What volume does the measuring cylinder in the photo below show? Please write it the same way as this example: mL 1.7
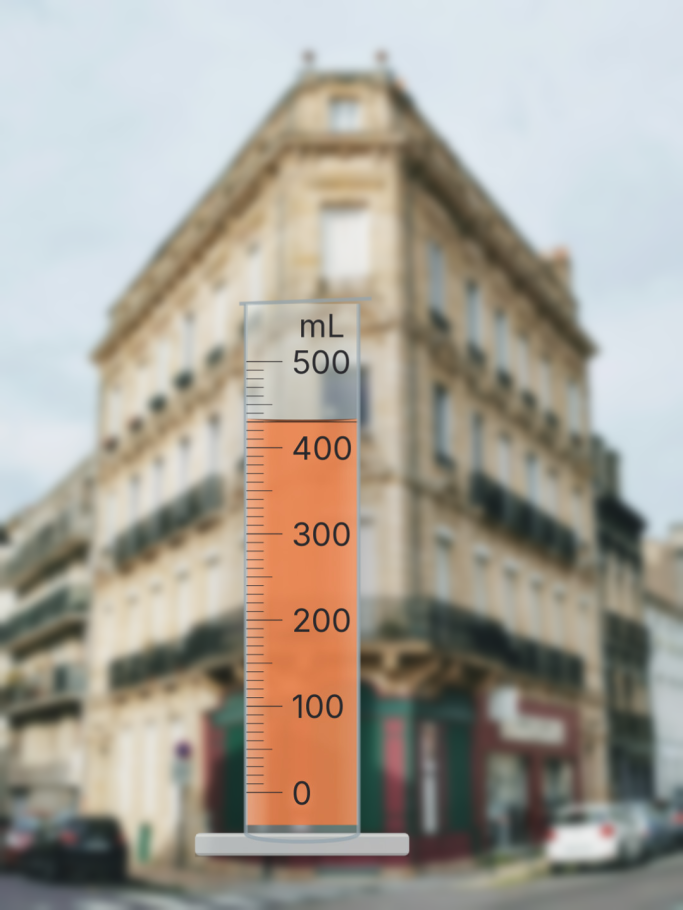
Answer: mL 430
